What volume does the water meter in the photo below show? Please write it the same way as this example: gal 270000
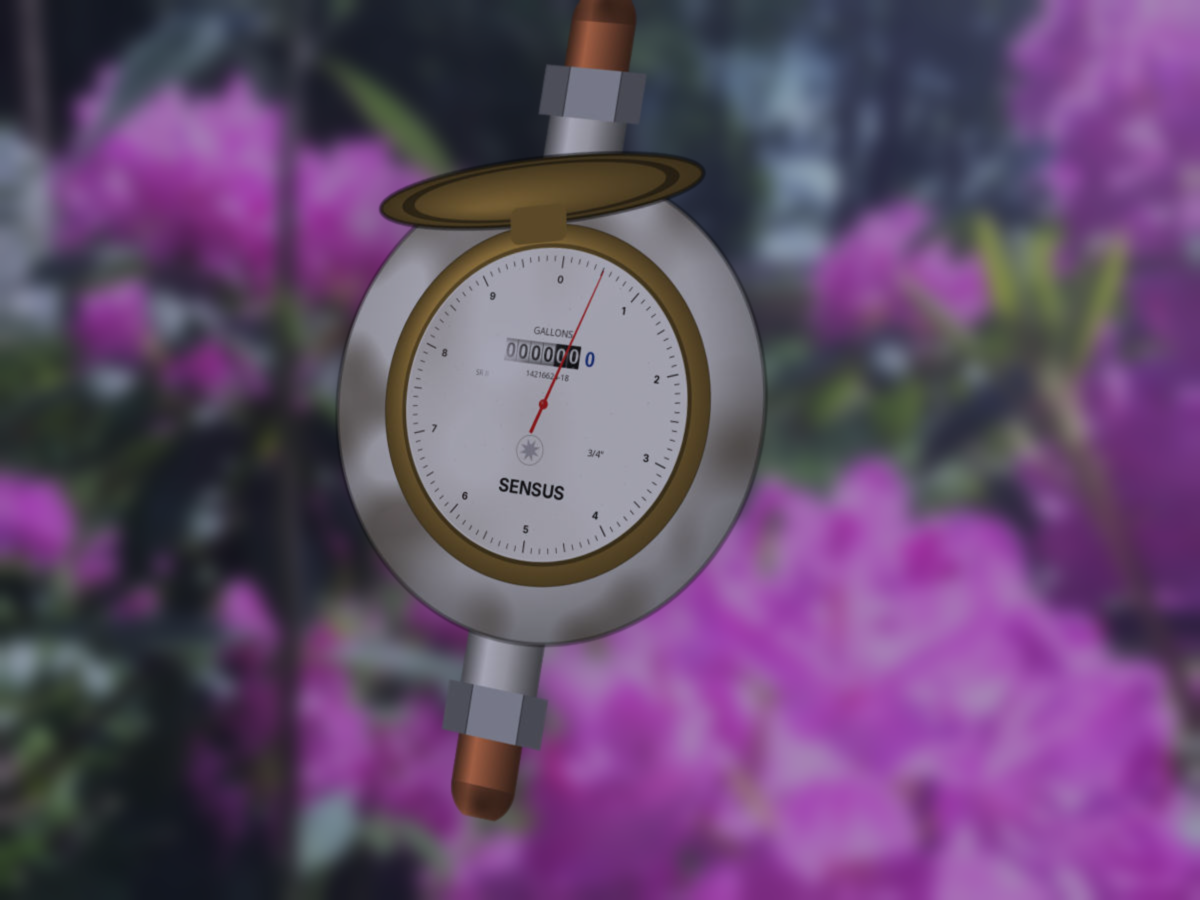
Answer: gal 0.5
